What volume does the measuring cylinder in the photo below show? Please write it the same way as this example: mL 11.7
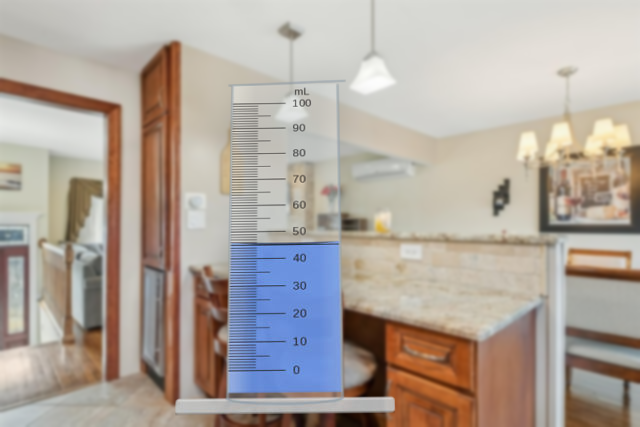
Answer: mL 45
